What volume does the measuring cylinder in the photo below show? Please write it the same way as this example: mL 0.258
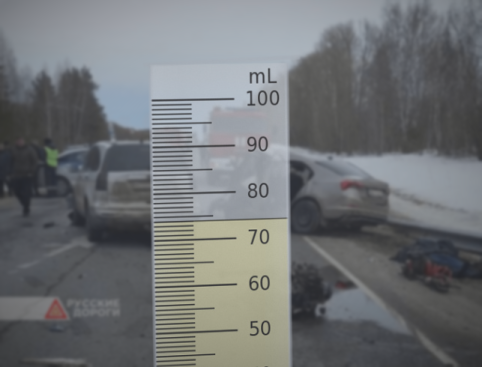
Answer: mL 74
